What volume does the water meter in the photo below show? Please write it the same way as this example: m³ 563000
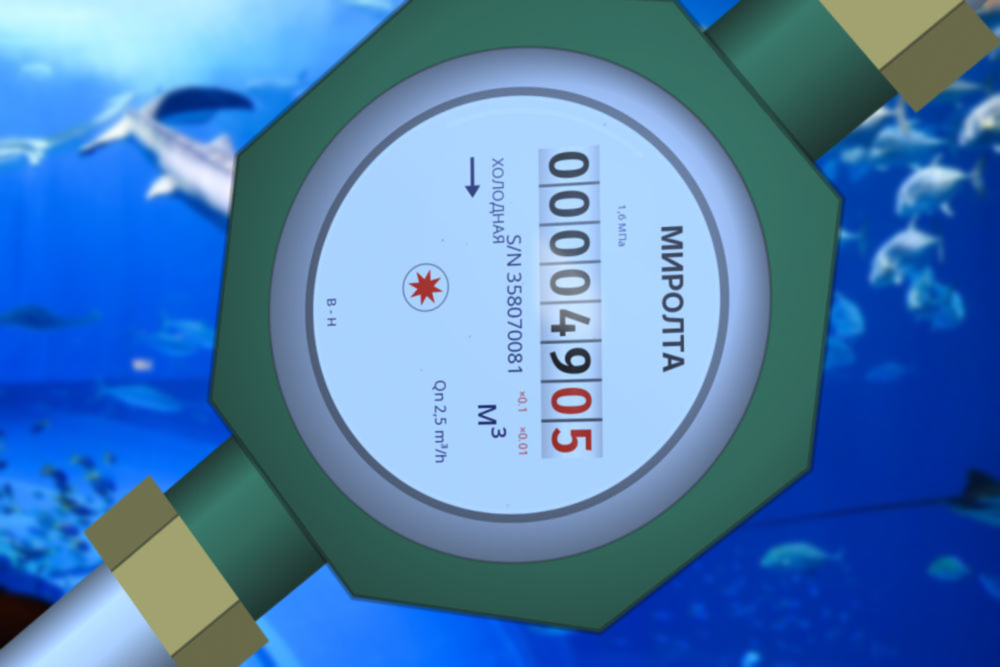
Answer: m³ 49.05
